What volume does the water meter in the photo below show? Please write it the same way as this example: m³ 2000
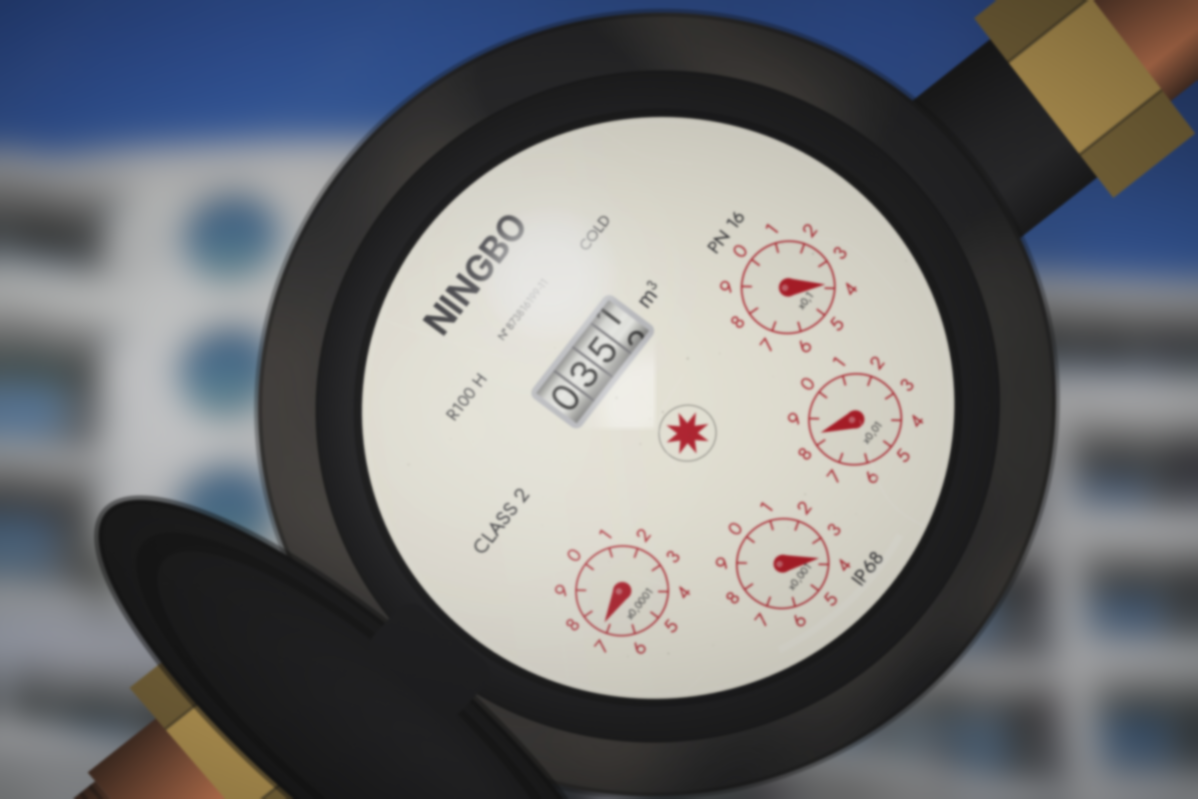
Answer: m³ 351.3837
